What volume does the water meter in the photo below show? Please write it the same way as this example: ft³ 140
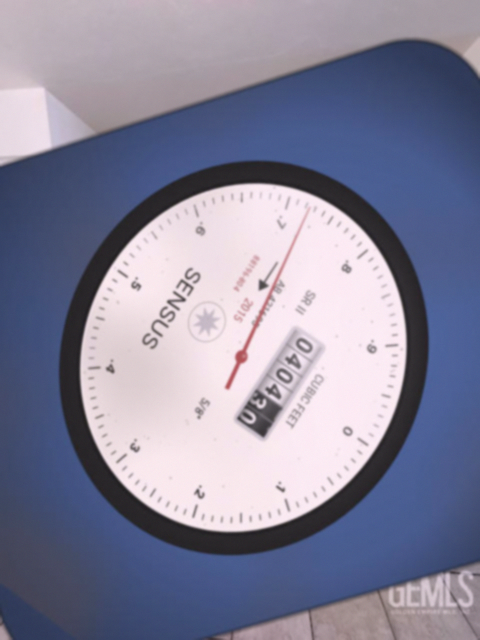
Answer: ft³ 40429.72
